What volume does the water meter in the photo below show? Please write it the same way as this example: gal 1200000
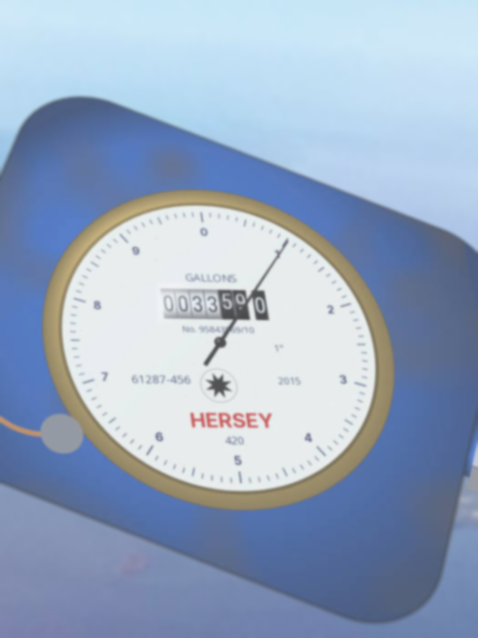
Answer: gal 33591.0
